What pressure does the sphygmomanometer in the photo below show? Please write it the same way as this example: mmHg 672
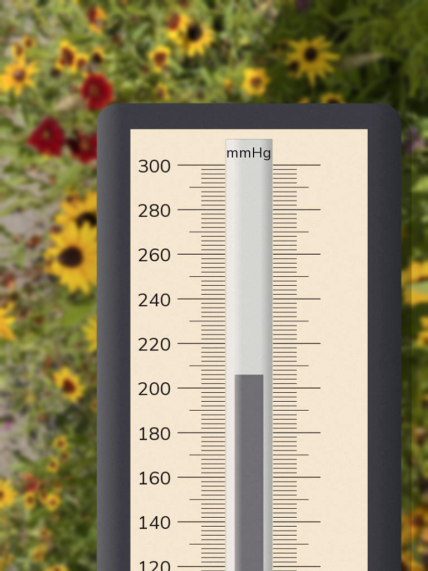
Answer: mmHg 206
